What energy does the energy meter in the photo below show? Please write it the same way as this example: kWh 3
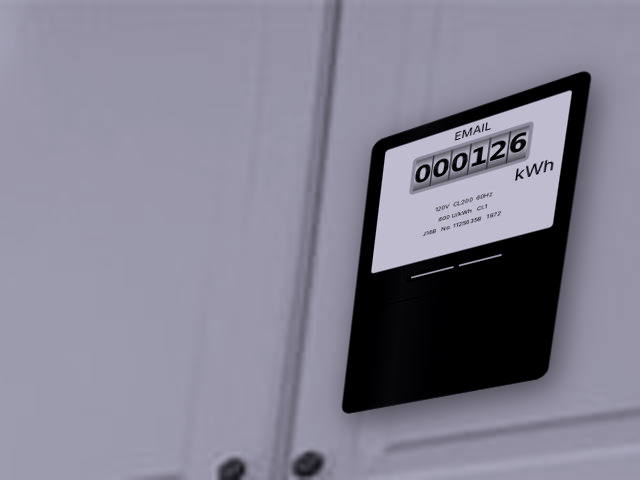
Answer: kWh 126
